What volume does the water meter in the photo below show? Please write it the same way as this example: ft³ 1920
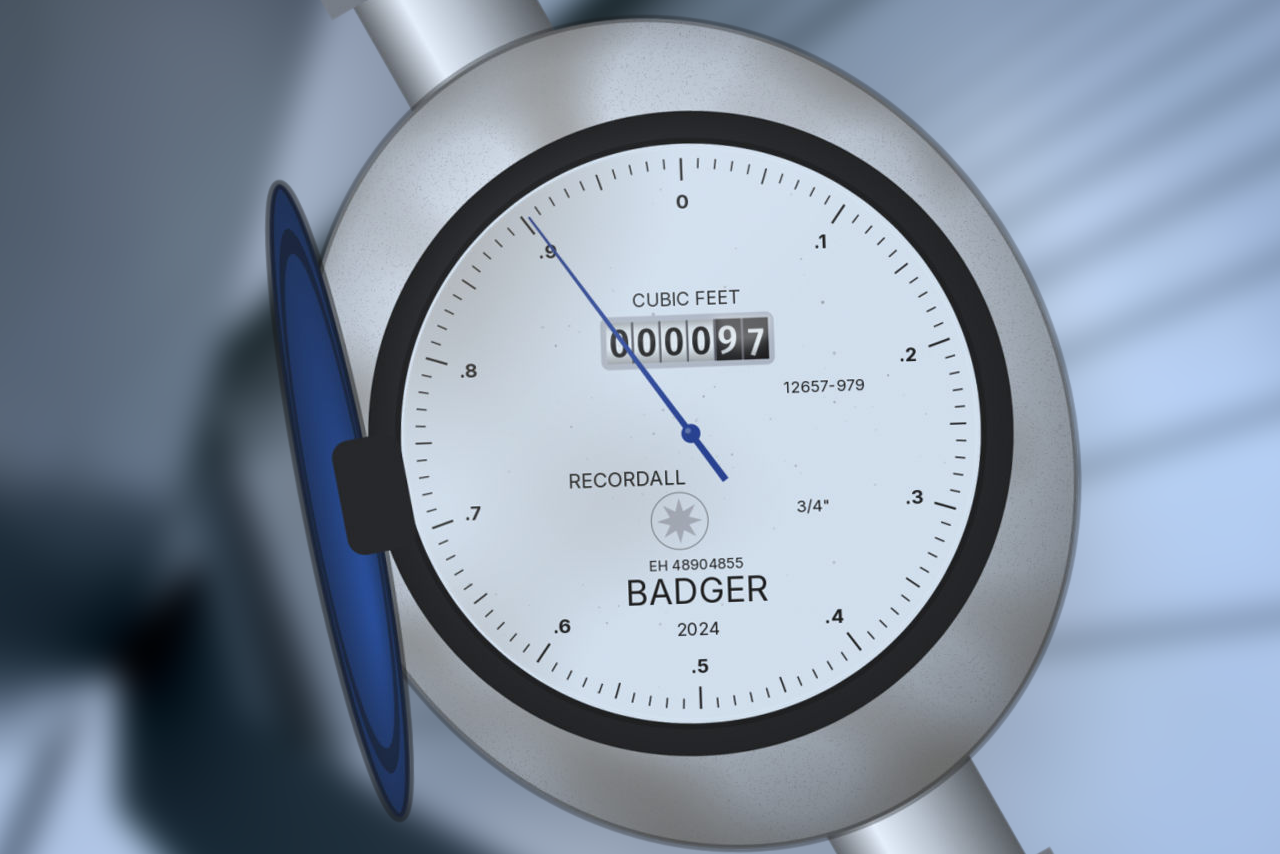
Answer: ft³ 96.90
